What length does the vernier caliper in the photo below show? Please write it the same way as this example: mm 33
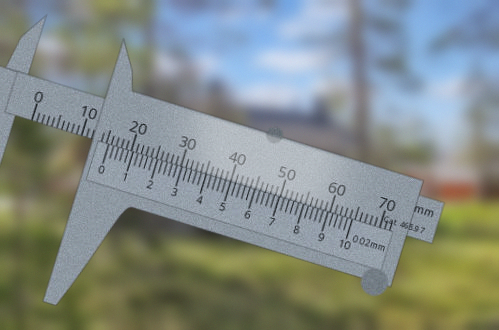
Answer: mm 15.5
